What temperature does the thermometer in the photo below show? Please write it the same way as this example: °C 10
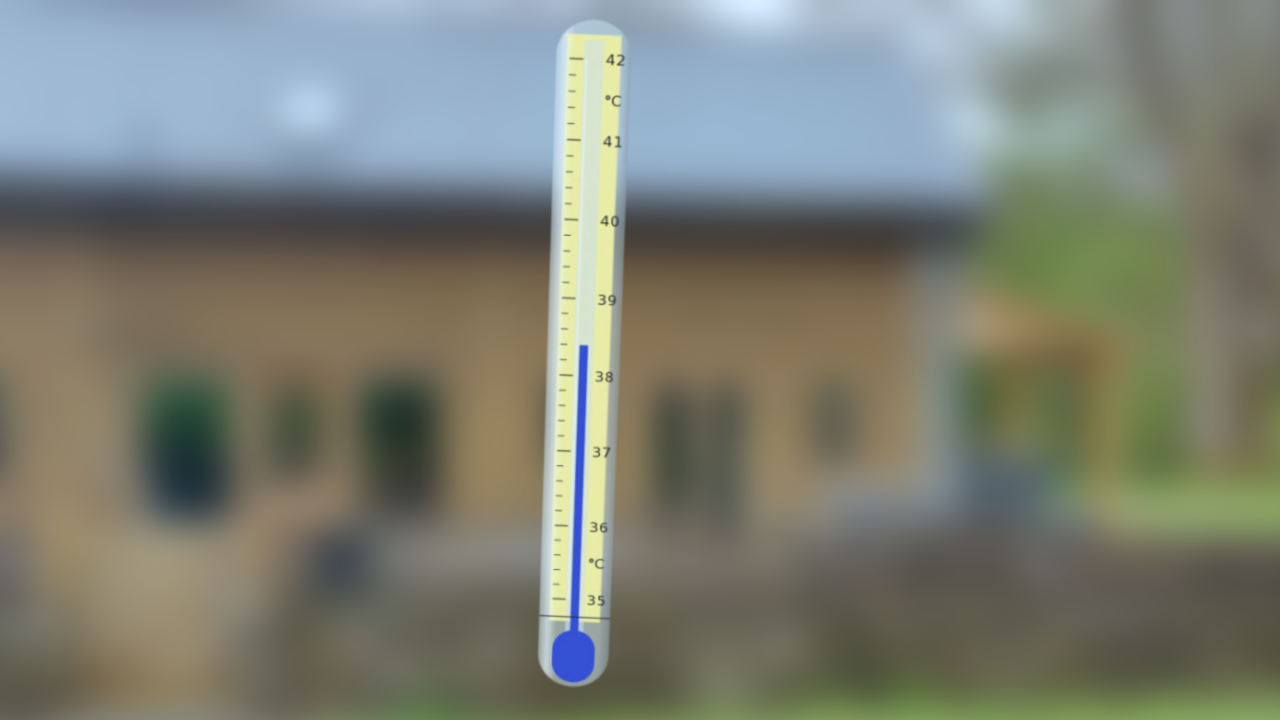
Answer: °C 38.4
